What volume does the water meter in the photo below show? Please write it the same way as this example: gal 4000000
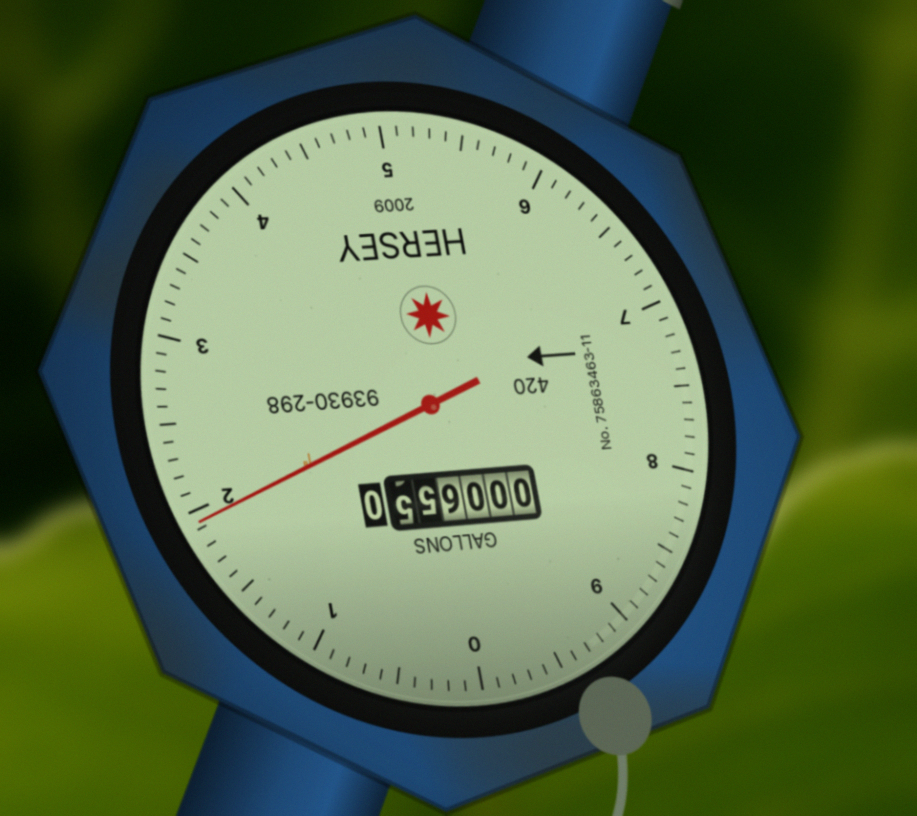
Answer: gal 6551.9
